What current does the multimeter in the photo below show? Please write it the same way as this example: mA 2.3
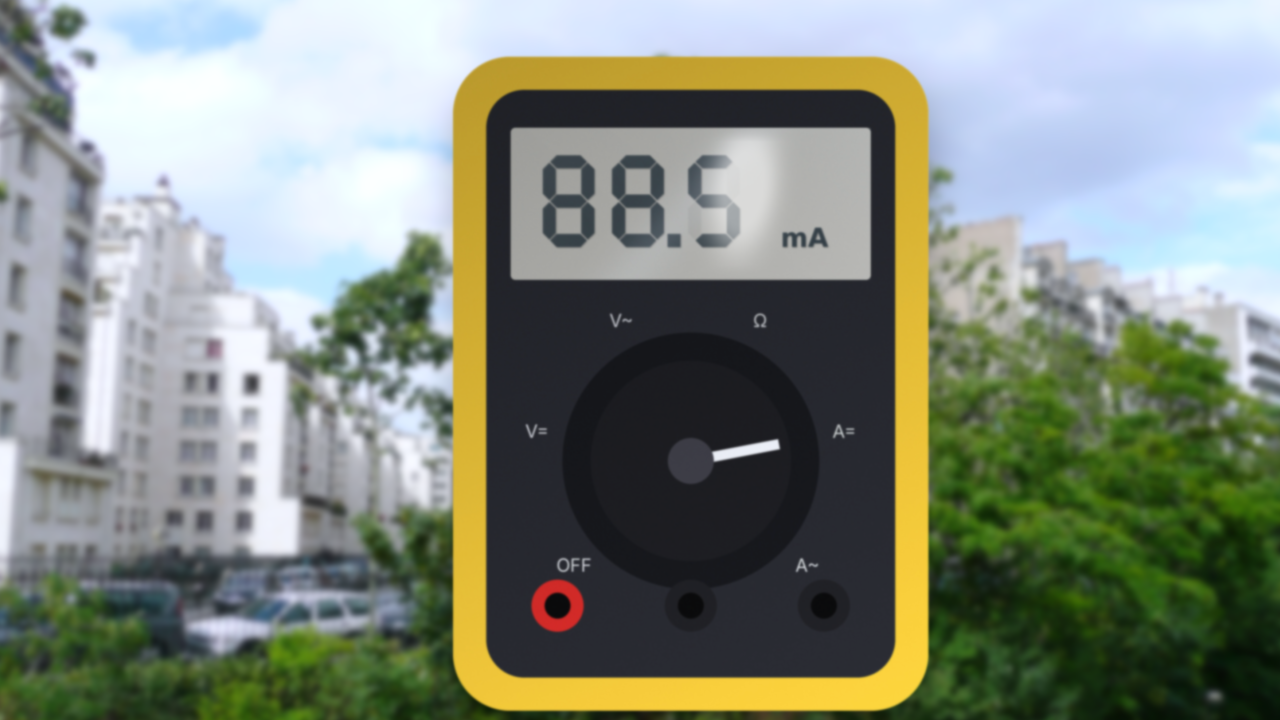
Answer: mA 88.5
